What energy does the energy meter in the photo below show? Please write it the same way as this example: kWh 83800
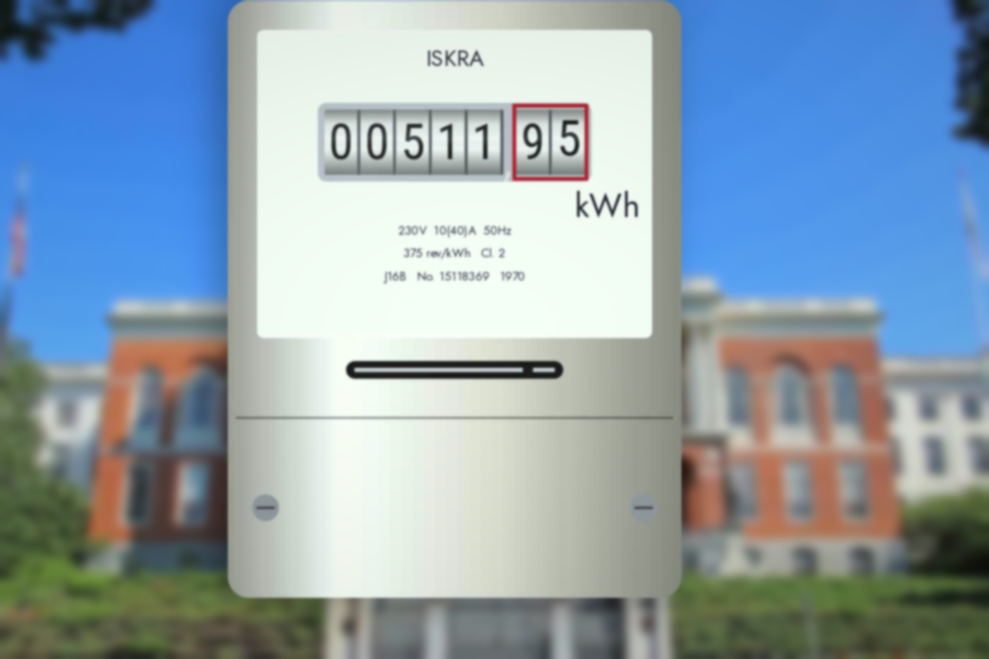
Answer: kWh 511.95
